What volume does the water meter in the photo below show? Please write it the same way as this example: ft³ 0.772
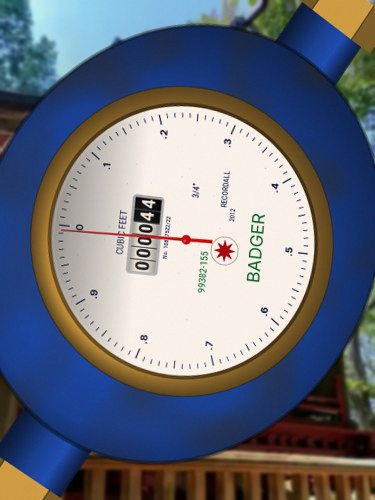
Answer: ft³ 43.99
